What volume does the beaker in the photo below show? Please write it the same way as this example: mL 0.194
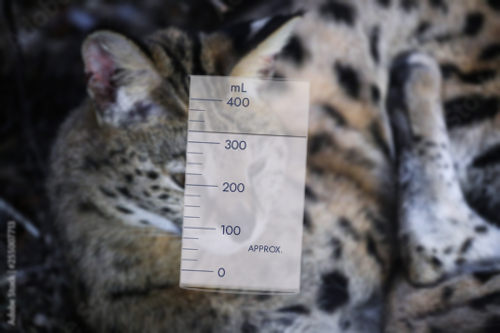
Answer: mL 325
